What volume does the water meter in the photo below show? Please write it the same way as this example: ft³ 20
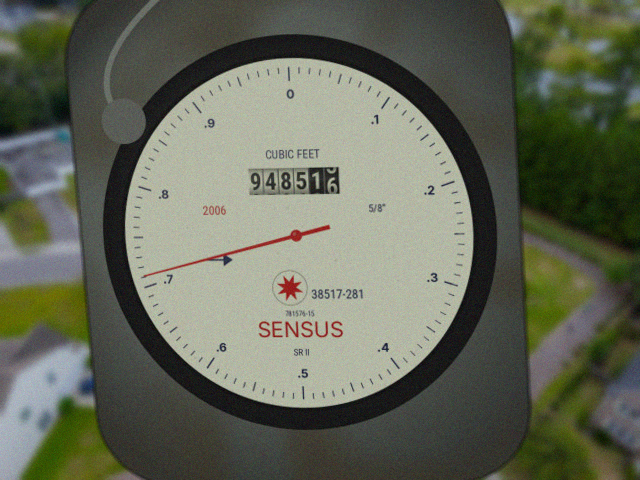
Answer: ft³ 948515.71
